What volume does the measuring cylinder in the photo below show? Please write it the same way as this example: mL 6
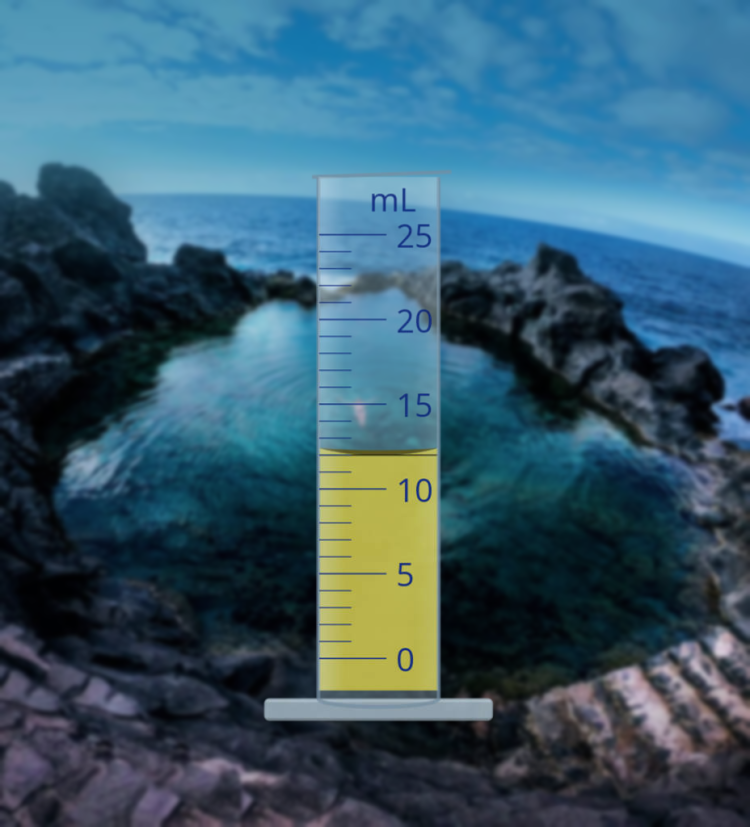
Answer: mL 12
